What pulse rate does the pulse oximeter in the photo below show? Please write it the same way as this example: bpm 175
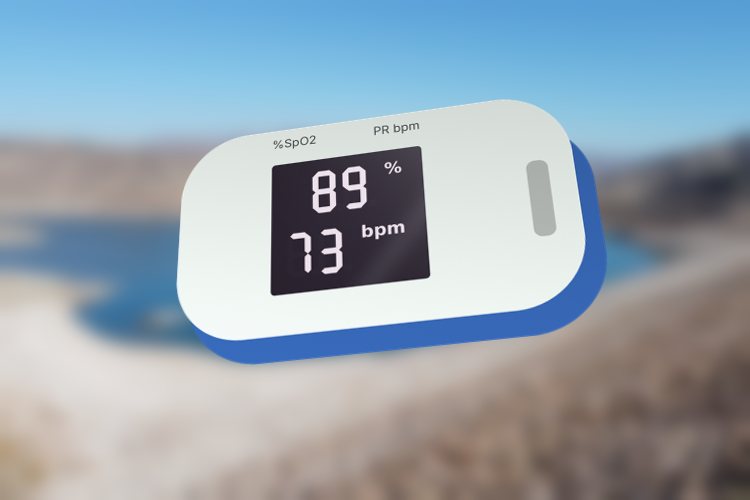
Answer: bpm 73
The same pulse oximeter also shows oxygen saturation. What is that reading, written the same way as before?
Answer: % 89
